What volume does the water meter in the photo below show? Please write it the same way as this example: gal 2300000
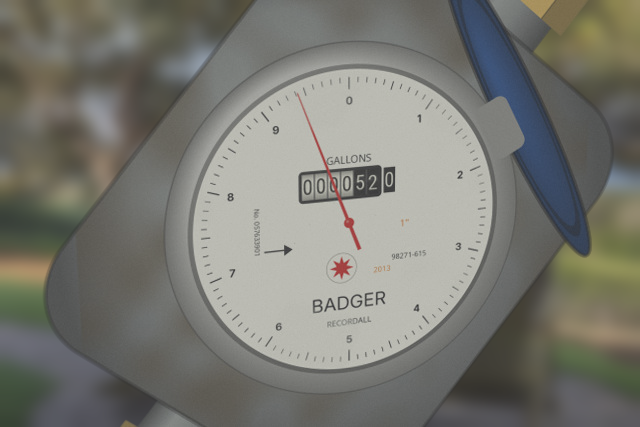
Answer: gal 519.4
